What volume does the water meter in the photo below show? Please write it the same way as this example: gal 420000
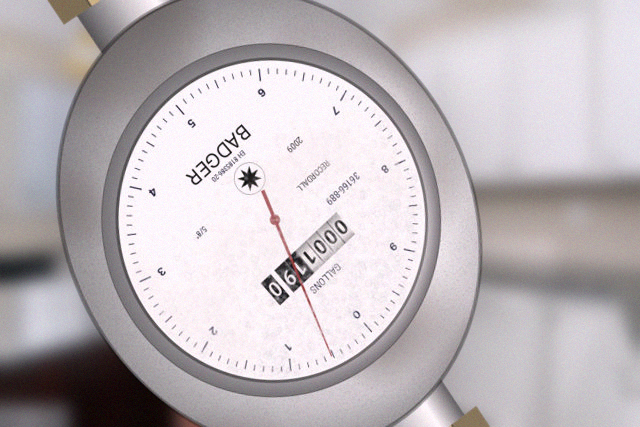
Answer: gal 1190.5
